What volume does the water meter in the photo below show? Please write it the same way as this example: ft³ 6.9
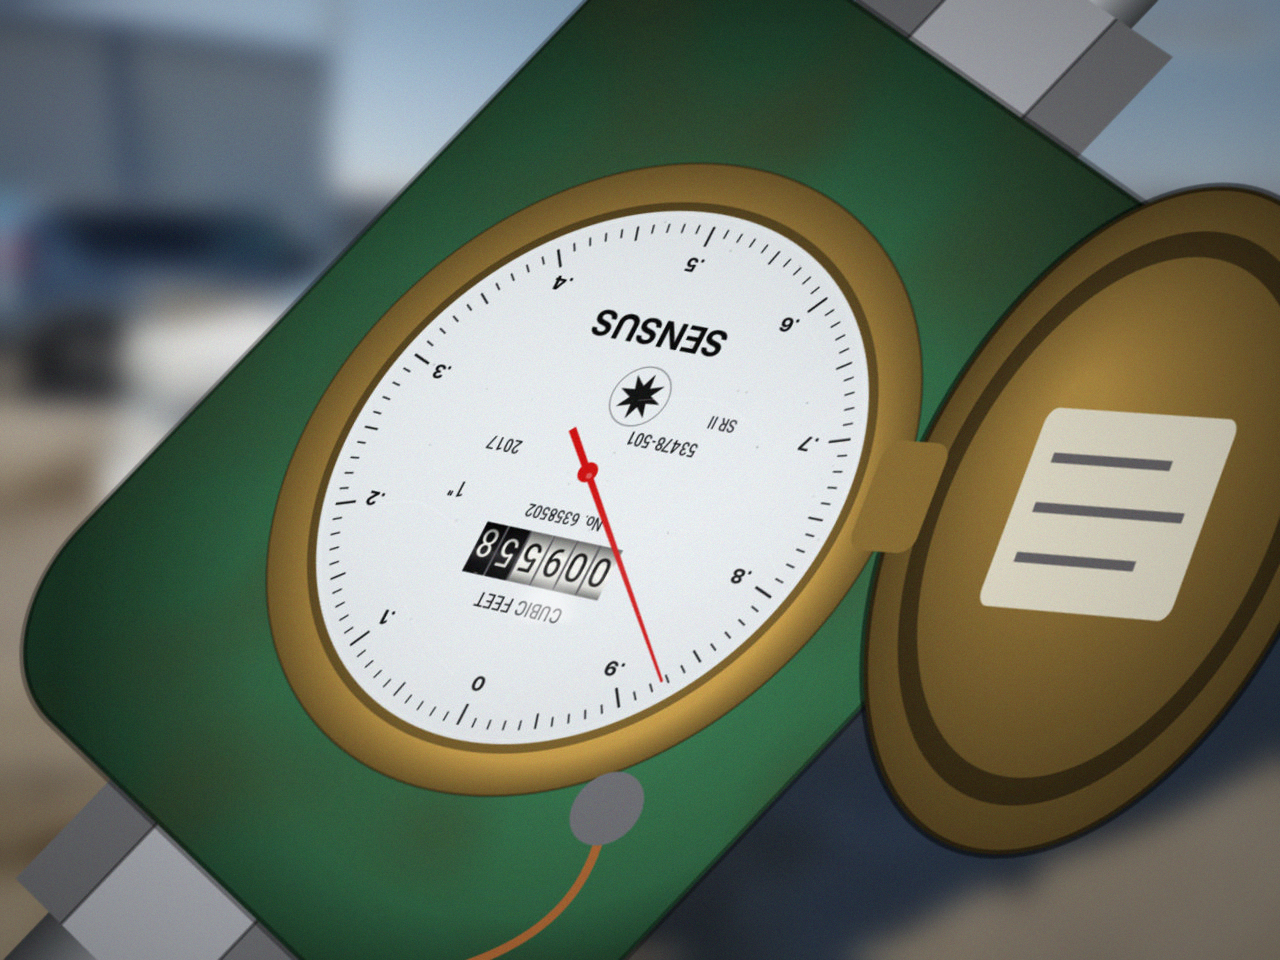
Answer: ft³ 9557.87
